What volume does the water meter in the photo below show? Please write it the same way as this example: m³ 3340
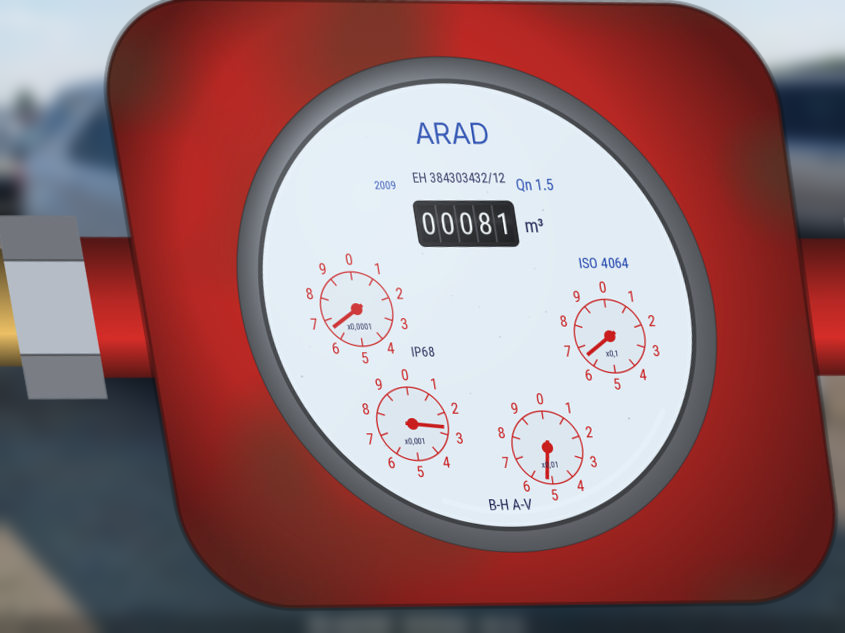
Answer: m³ 81.6526
